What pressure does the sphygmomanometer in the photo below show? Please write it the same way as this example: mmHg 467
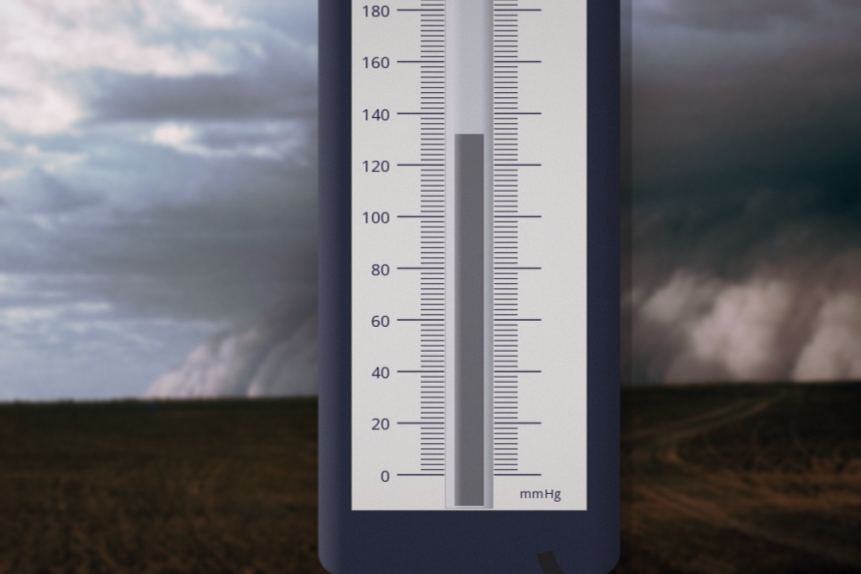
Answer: mmHg 132
